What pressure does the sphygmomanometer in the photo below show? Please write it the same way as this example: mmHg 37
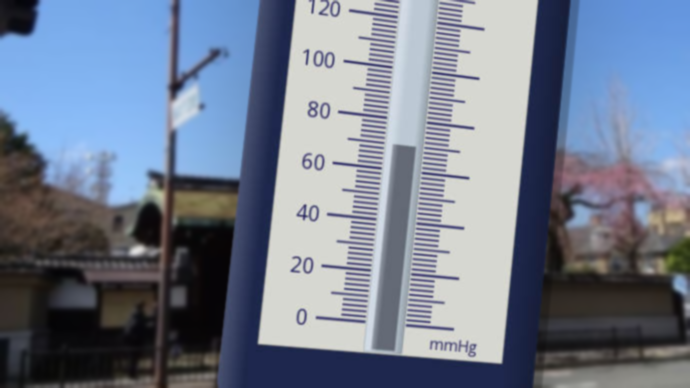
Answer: mmHg 70
